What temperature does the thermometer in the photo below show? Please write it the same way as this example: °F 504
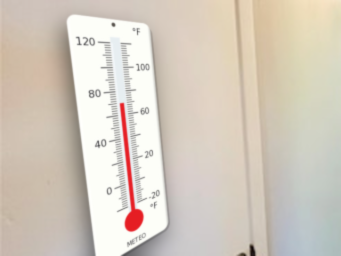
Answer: °F 70
